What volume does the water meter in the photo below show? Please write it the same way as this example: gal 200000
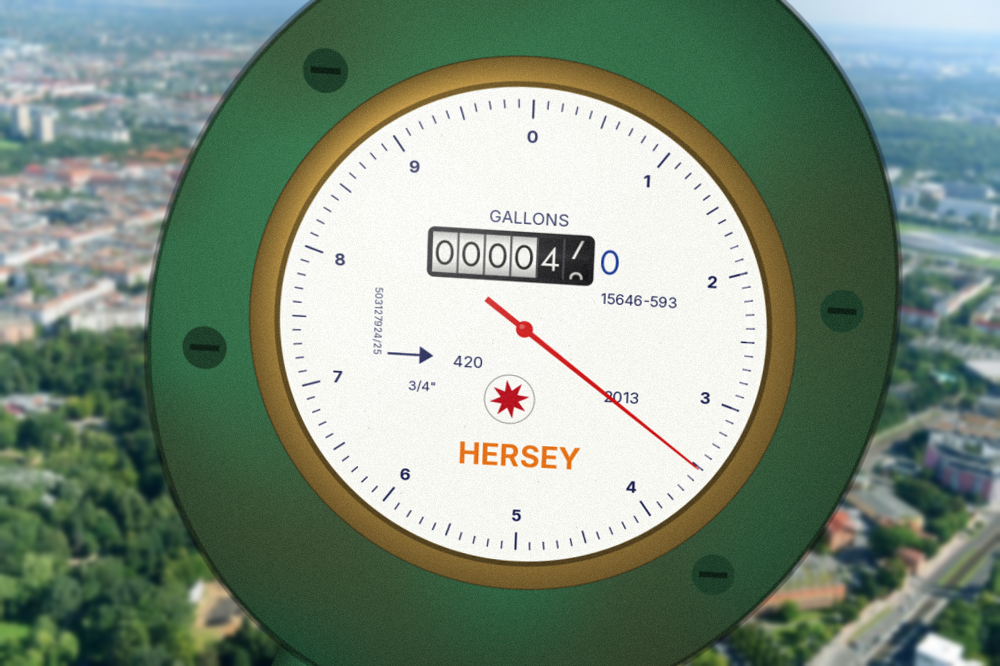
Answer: gal 473.5
